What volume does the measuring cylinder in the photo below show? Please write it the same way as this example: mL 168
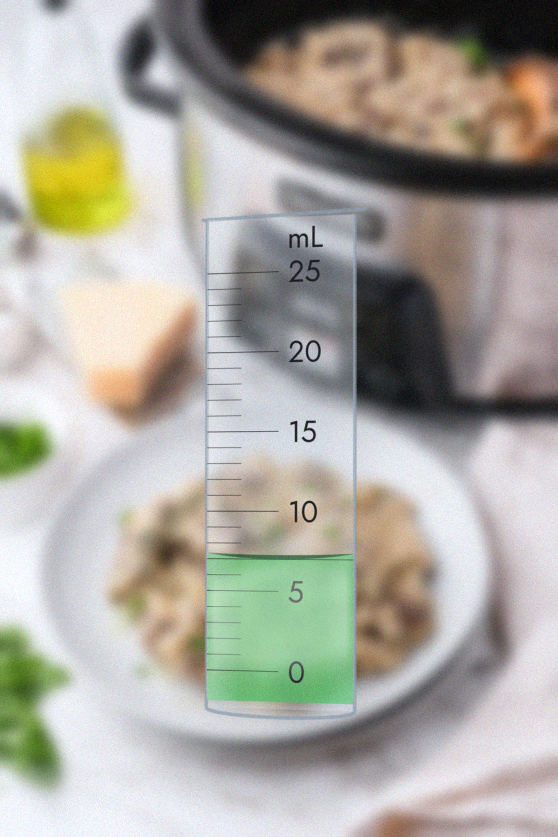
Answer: mL 7
